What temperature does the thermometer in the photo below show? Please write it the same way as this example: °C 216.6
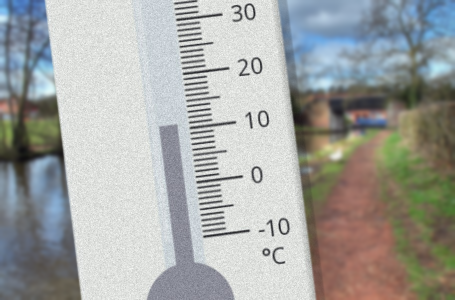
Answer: °C 11
